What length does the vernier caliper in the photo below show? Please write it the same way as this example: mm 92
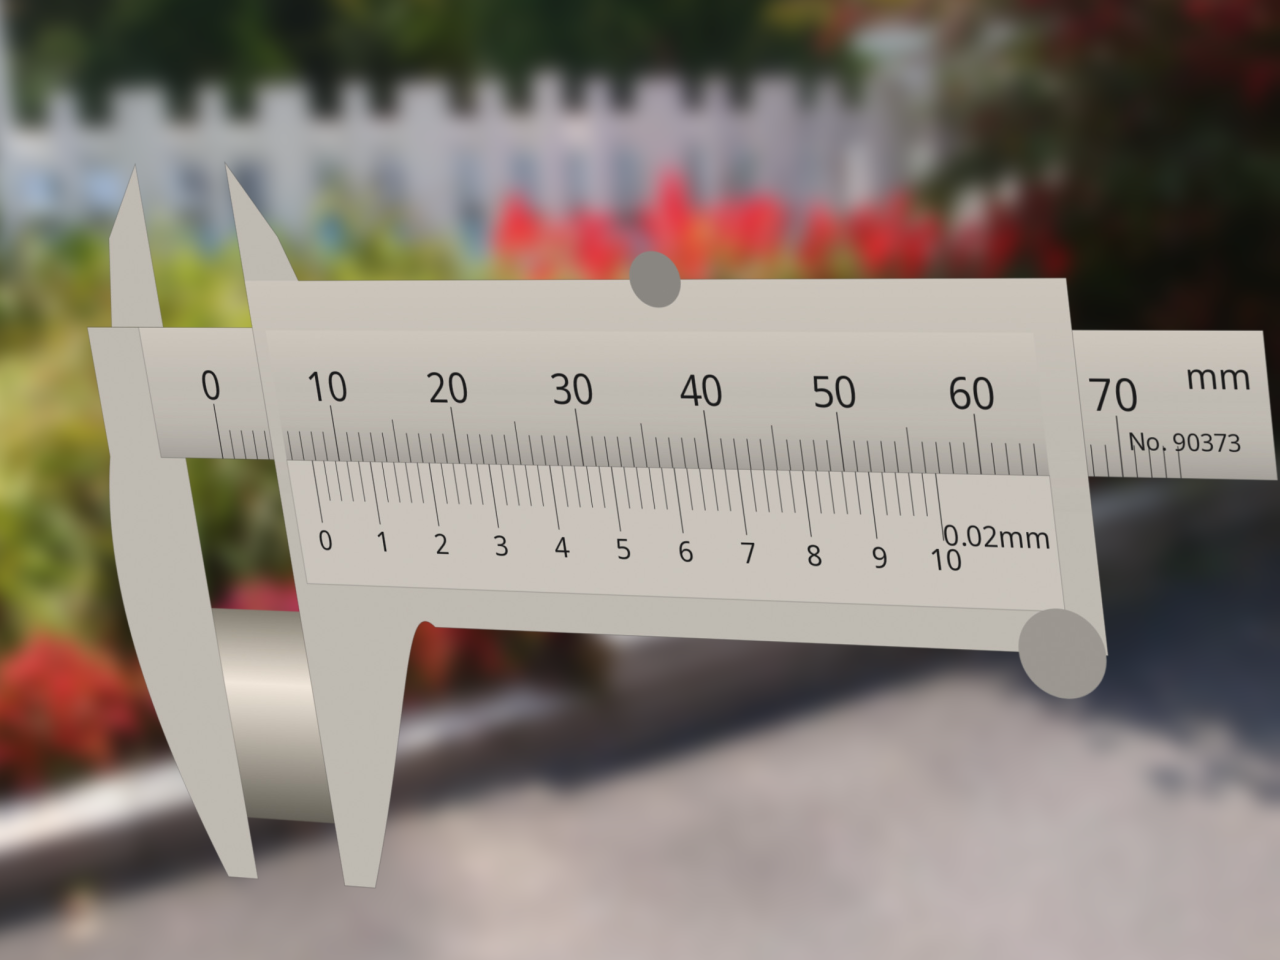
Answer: mm 7.7
